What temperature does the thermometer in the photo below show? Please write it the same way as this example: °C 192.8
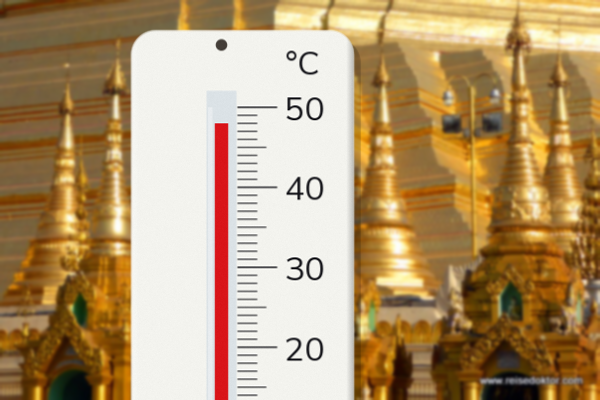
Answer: °C 48
